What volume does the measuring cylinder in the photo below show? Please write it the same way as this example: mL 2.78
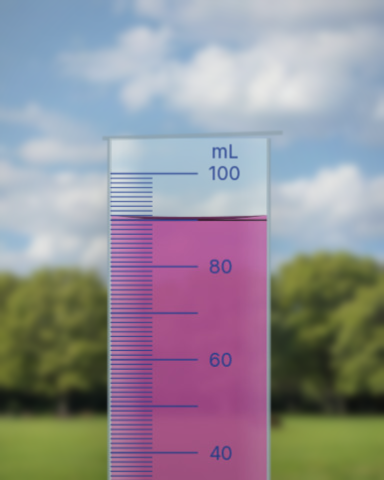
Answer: mL 90
